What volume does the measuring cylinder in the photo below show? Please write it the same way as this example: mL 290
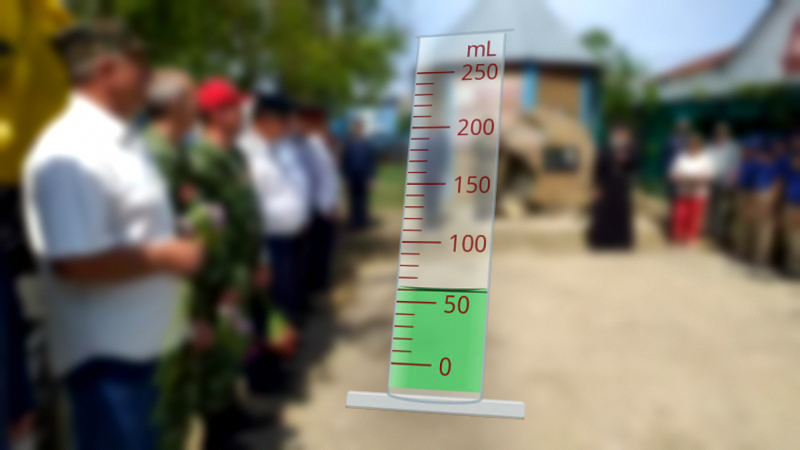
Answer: mL 60
